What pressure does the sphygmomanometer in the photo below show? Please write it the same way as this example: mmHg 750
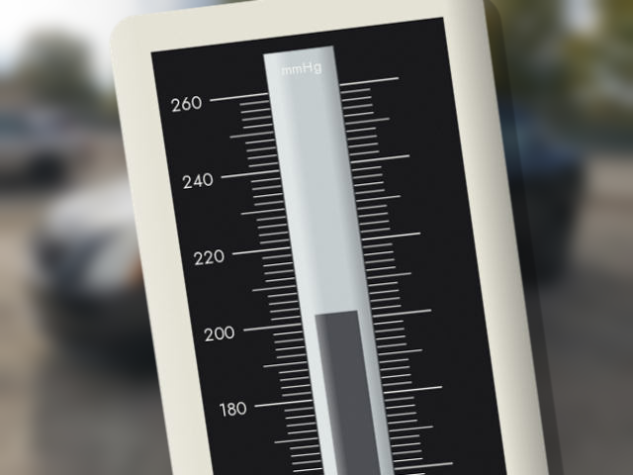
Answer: mmHg 202
